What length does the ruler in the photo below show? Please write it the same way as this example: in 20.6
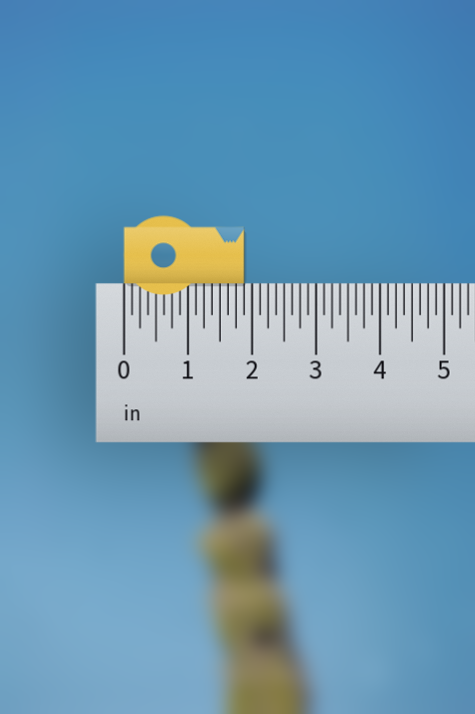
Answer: in 1.875
